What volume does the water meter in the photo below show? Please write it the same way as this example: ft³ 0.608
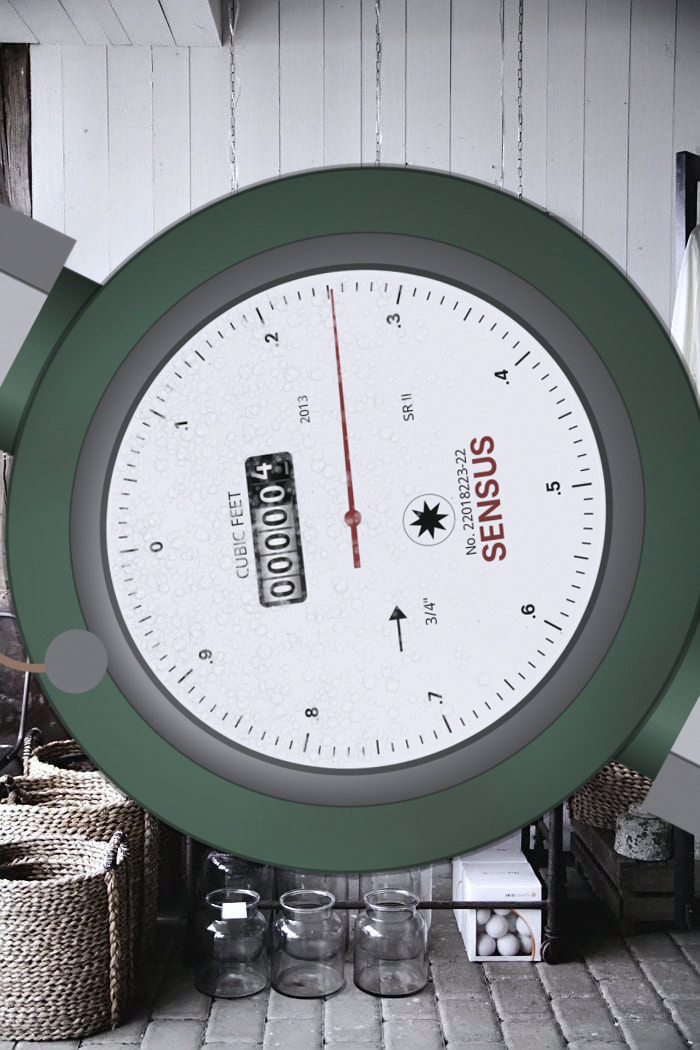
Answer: ft³ 4.25
